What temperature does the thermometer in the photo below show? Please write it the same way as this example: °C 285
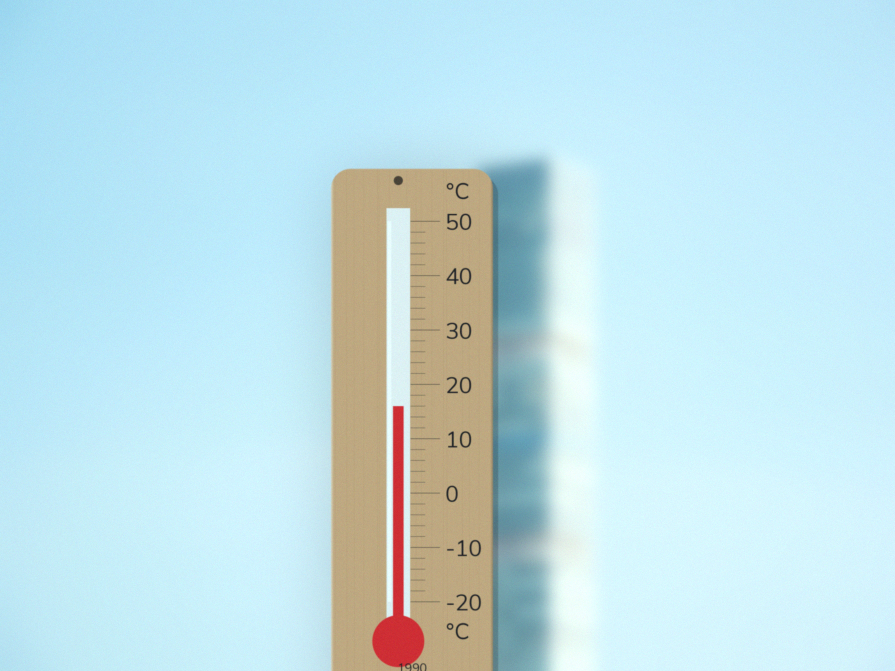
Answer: °C 16
